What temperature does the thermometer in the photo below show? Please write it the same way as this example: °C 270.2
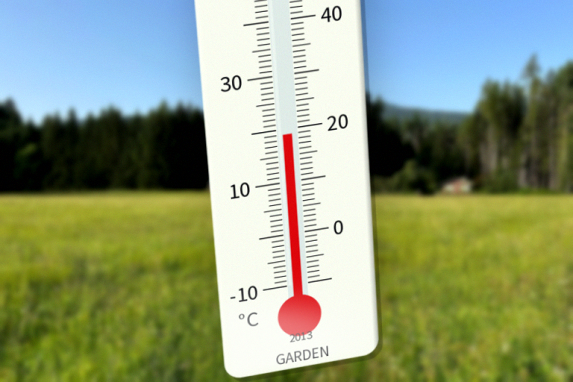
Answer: °C 19
